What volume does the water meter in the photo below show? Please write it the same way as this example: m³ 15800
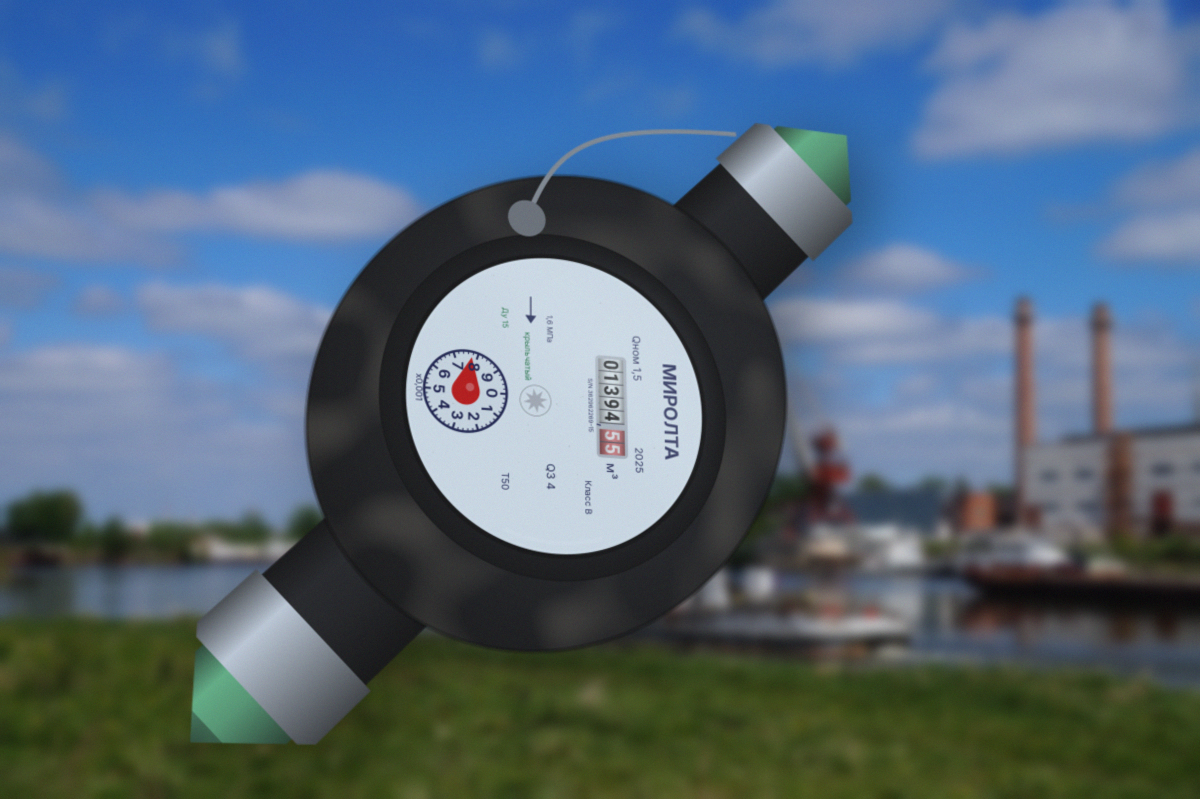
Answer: m³ 1394.557
